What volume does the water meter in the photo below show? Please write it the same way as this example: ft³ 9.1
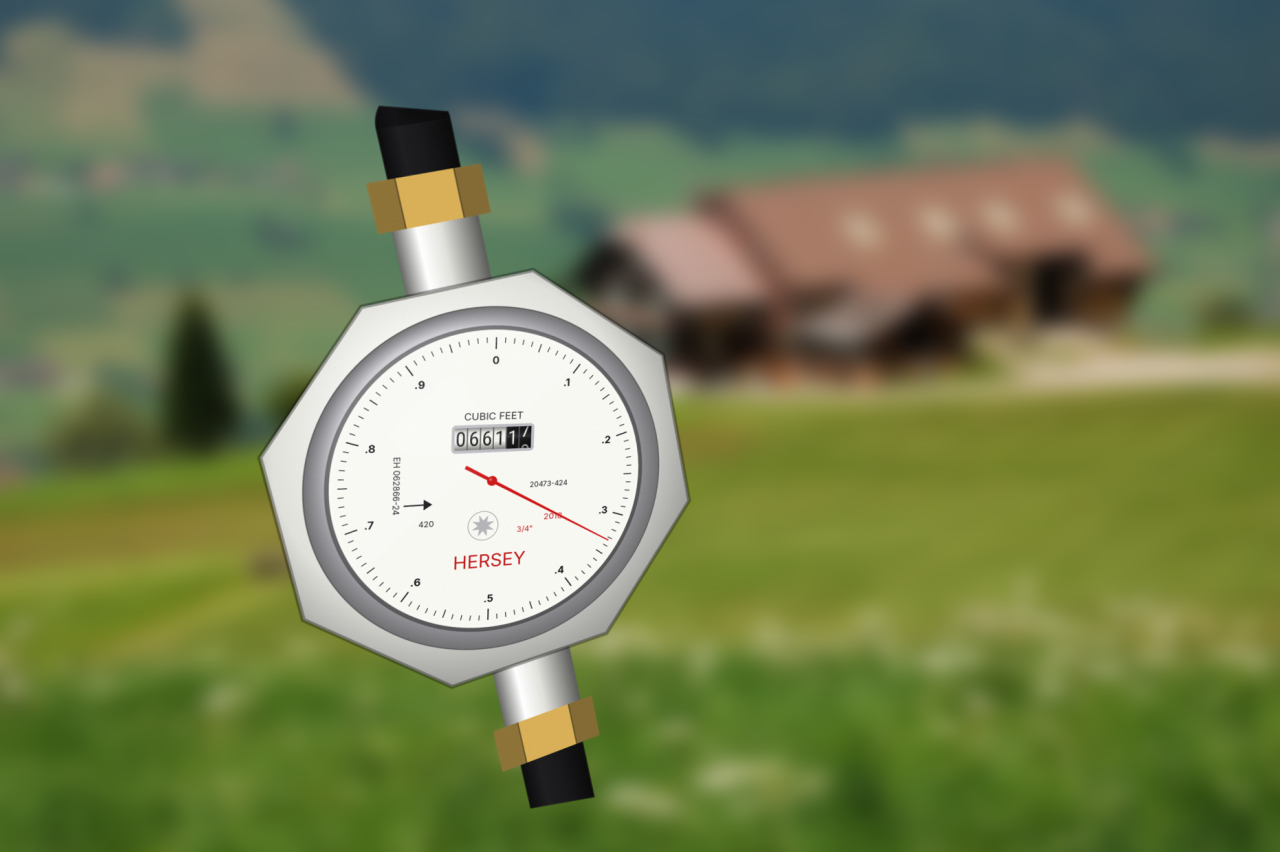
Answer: ft³ 66117.33
